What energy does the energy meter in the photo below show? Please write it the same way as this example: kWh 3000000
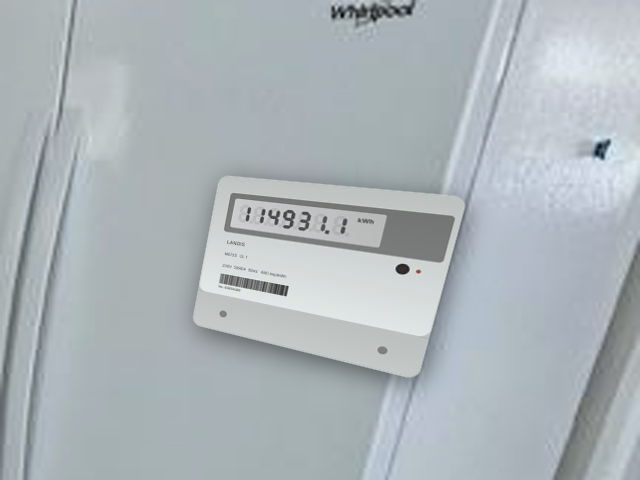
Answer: kWh 114931.1
